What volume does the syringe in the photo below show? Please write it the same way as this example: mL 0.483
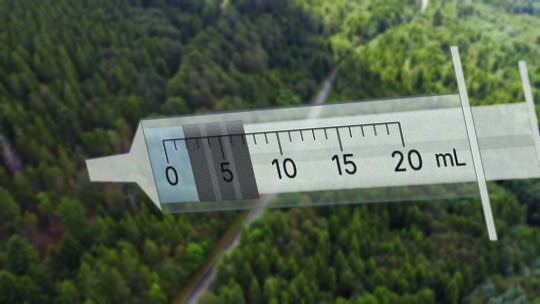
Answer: mL 2
